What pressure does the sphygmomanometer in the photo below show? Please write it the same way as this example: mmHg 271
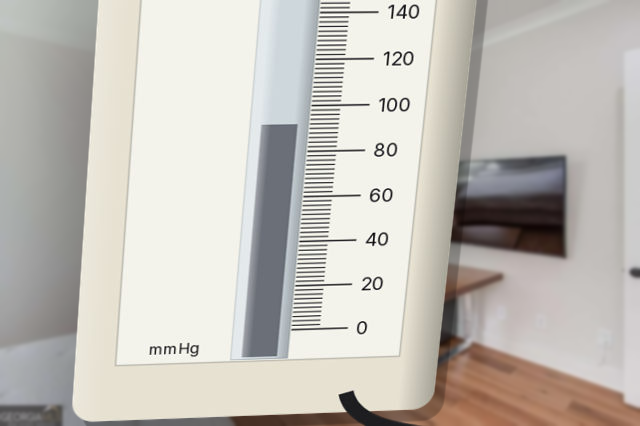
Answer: mmHg 92
